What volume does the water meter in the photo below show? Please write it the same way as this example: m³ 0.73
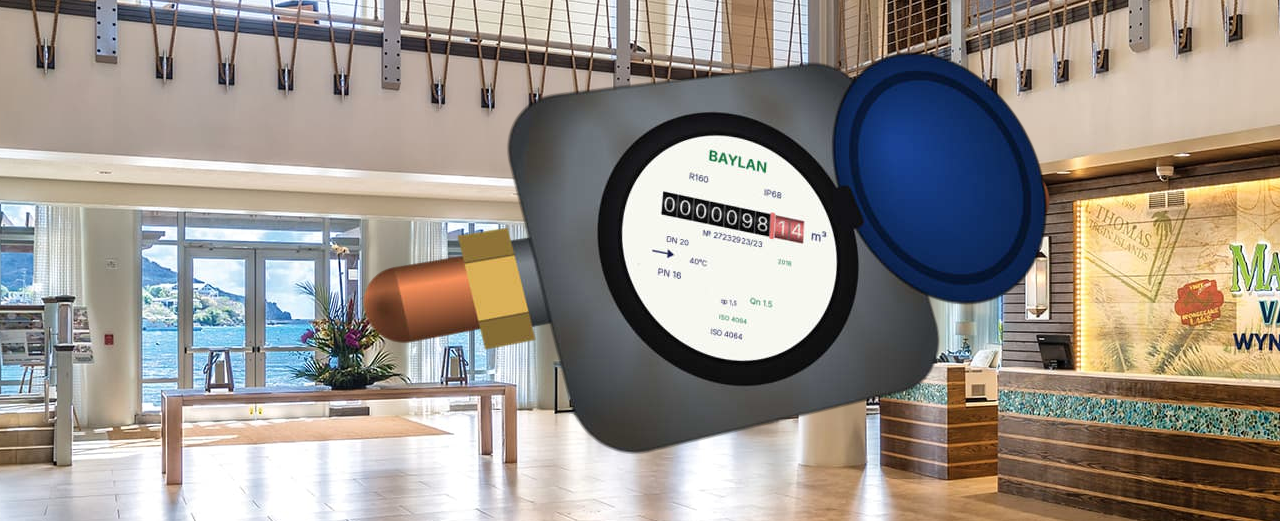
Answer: m³ 98.14
